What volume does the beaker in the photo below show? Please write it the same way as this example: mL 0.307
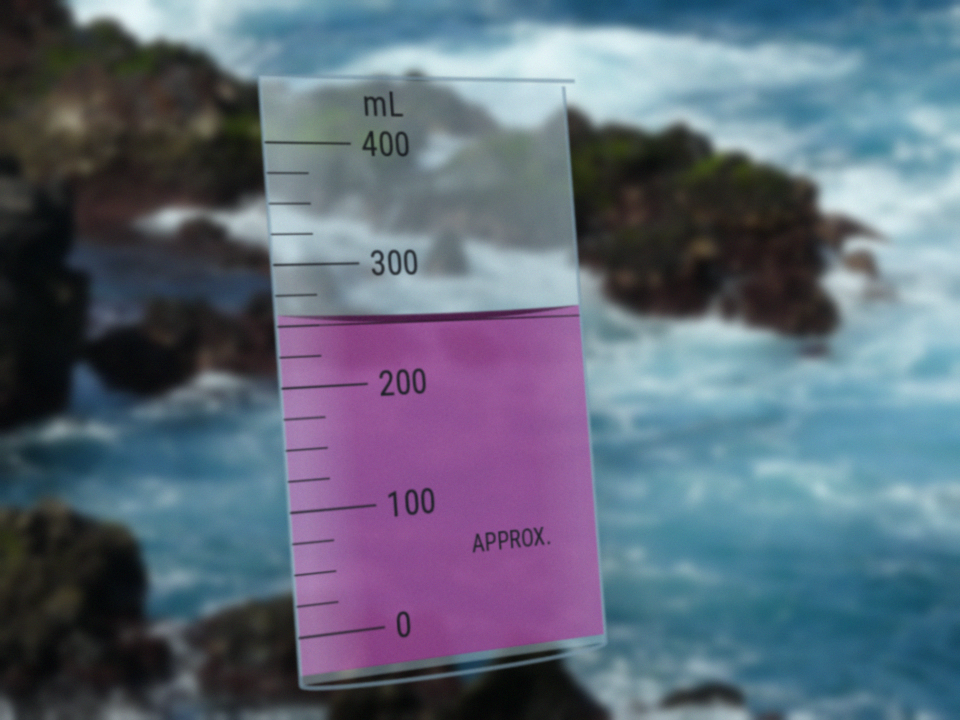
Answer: mL 250
